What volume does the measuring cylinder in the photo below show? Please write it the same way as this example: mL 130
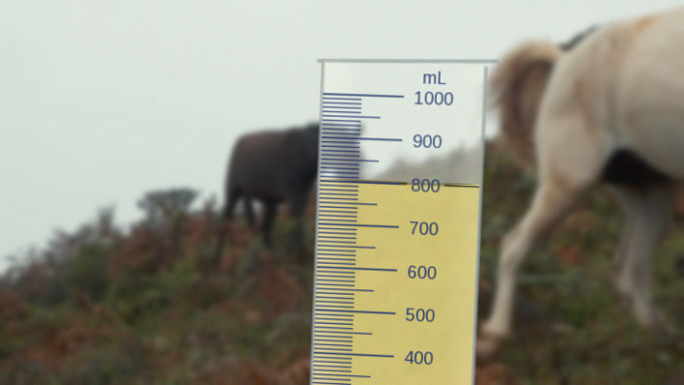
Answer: mL 800
